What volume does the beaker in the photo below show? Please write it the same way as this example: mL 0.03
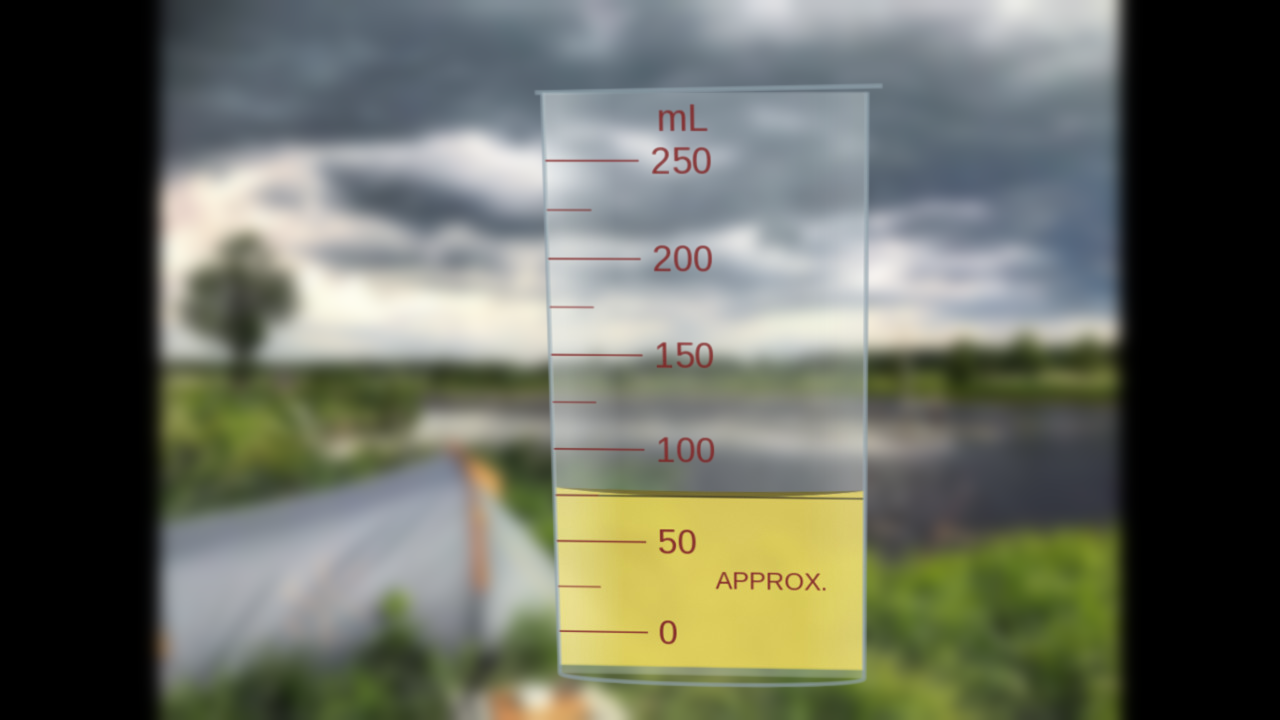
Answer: mL 75
